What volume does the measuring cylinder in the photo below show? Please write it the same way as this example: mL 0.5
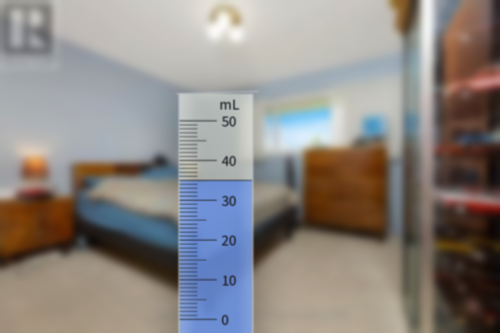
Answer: mL 35
